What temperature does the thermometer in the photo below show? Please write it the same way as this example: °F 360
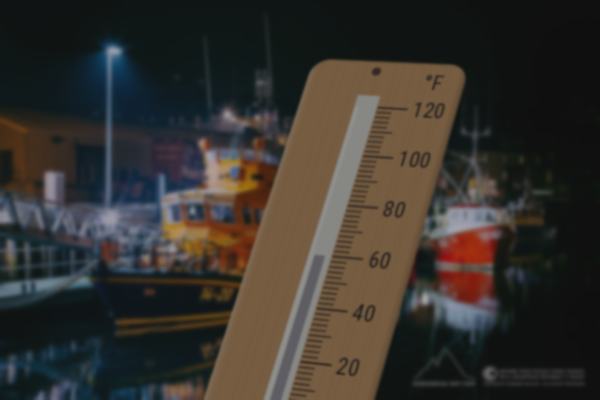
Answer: °F 60
